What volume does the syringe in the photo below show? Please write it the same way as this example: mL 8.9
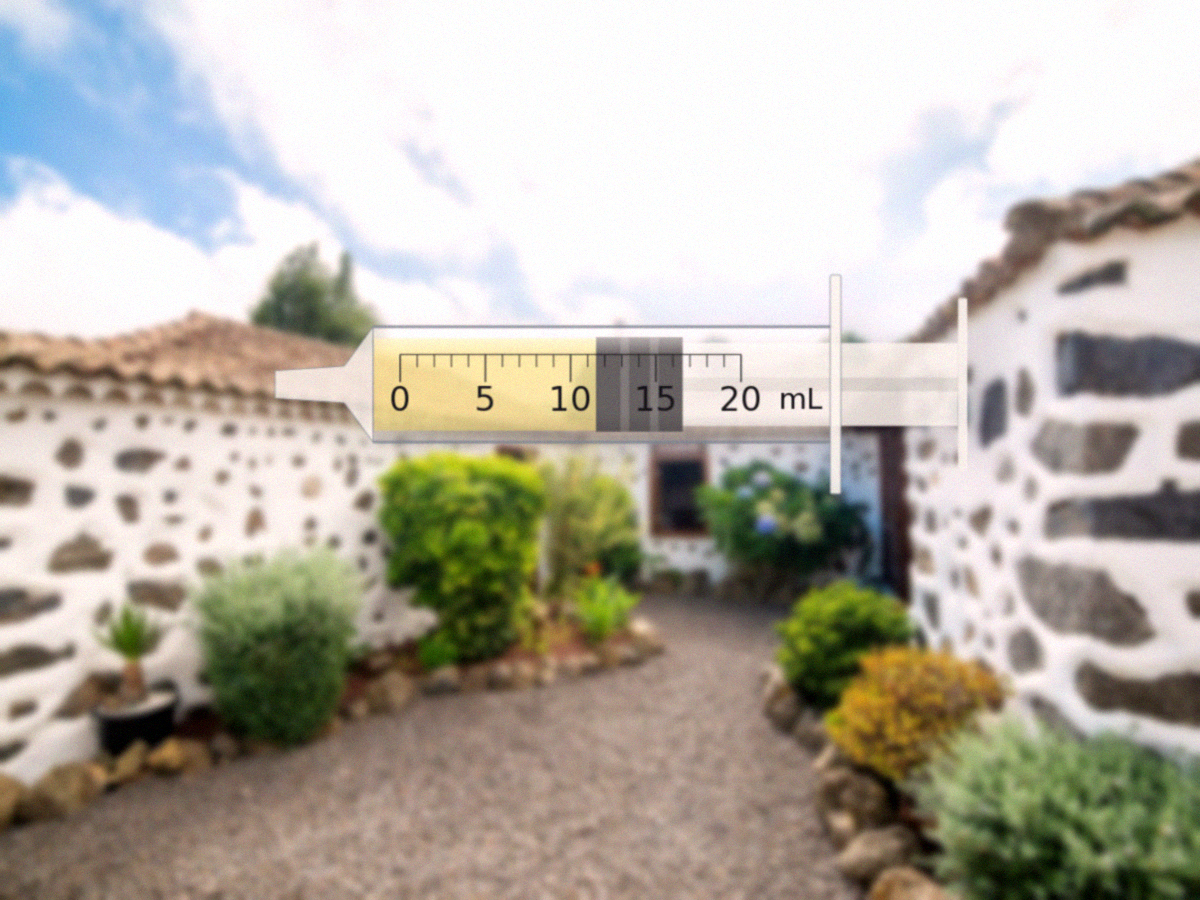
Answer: mL 11.5
